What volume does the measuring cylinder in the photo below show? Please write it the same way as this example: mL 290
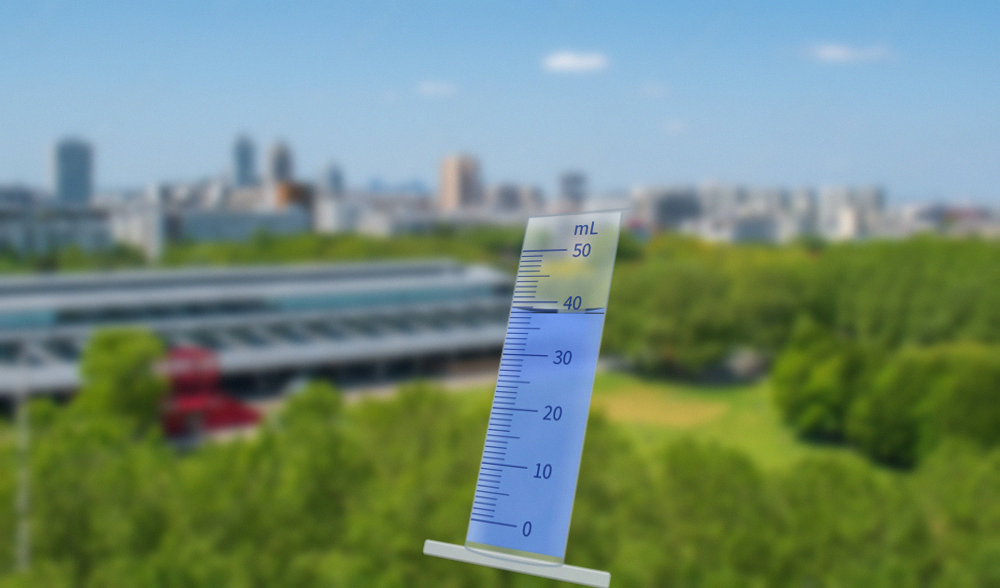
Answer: mL 38
